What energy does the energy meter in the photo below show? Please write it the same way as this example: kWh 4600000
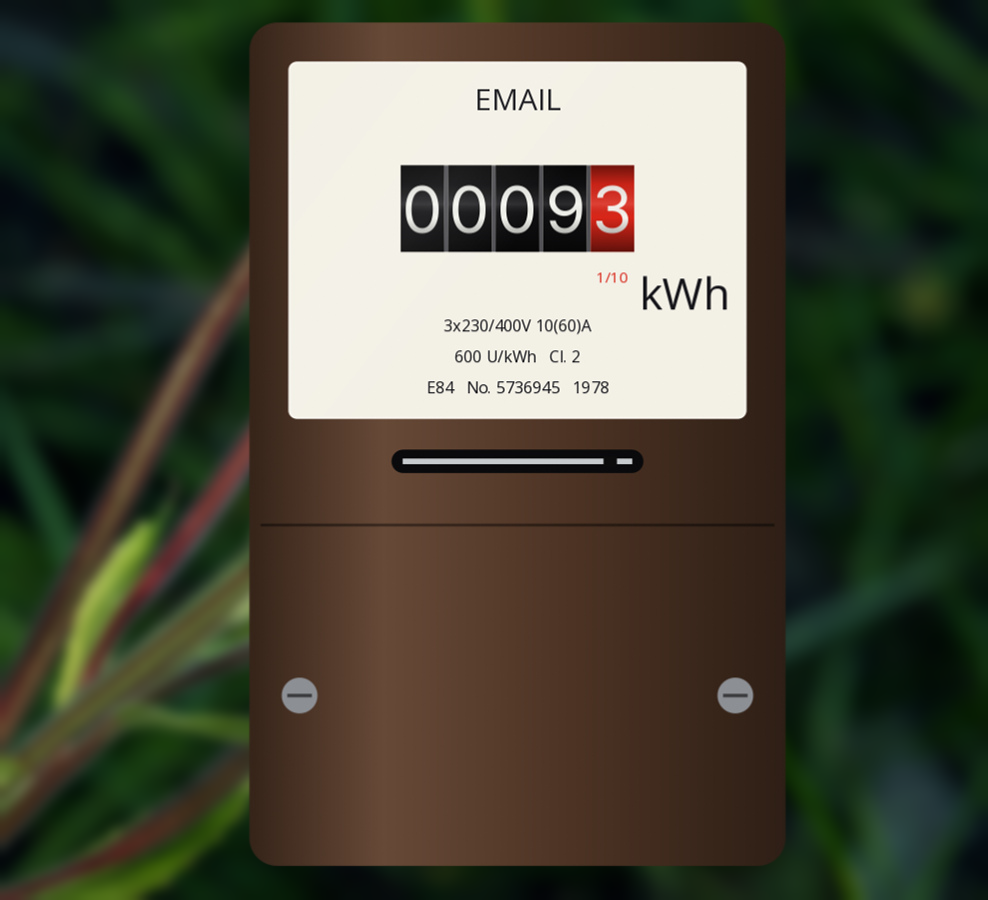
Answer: kWh 9.3
